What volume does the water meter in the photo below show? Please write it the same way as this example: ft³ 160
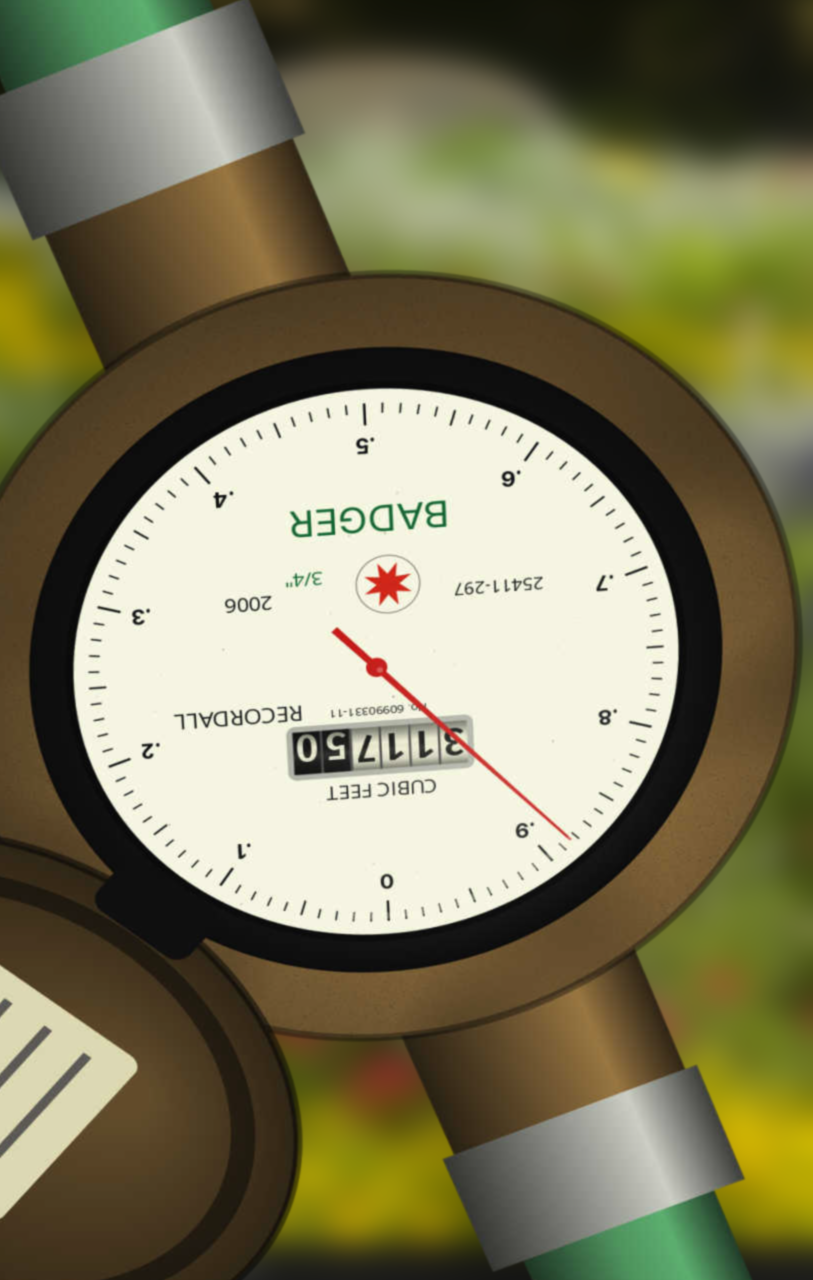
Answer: ft³ 311749.88
